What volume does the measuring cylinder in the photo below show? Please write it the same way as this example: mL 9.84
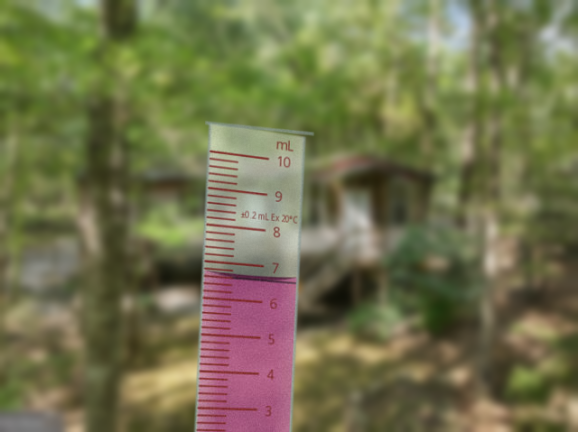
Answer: mL 6.6
